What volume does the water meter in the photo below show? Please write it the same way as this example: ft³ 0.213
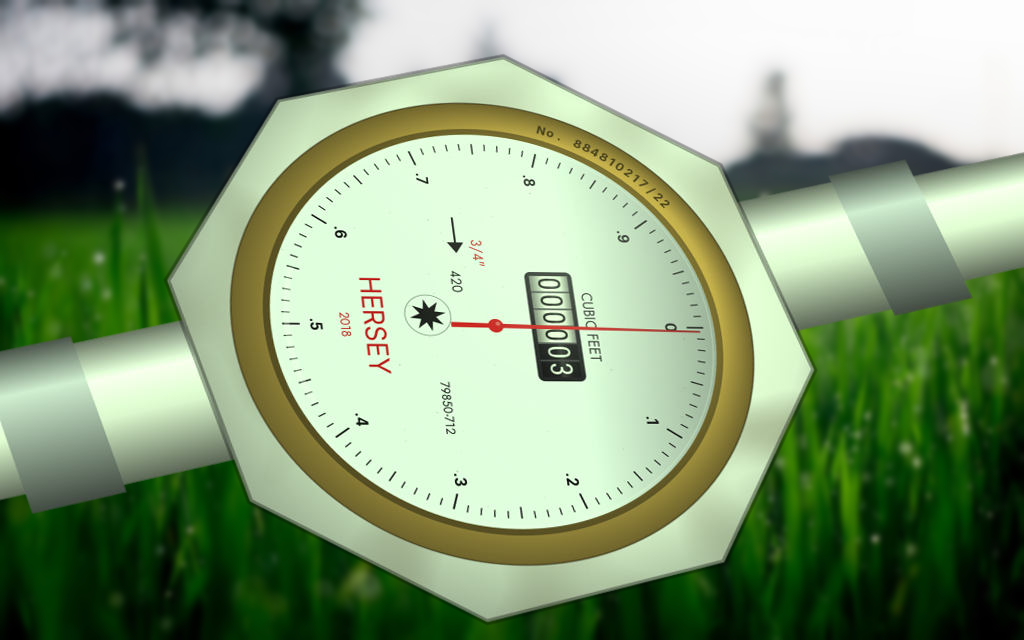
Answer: ft³ 3.00
